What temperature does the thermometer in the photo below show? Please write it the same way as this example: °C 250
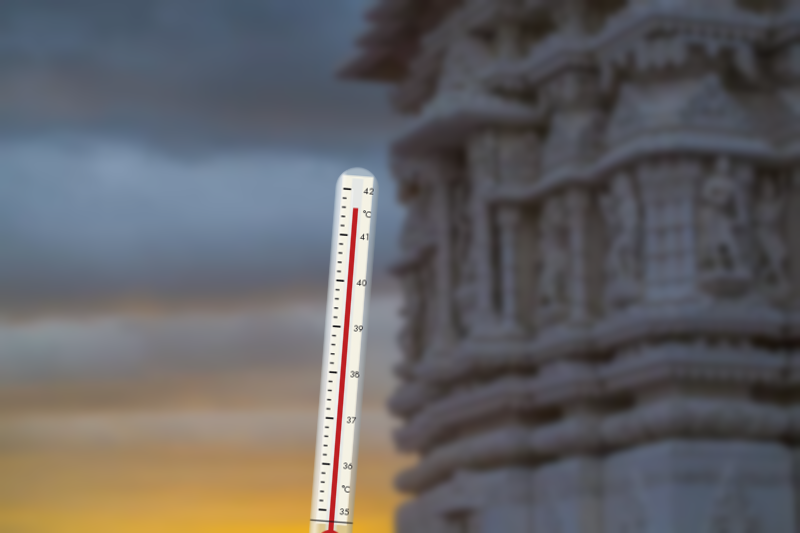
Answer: °C 41.6
